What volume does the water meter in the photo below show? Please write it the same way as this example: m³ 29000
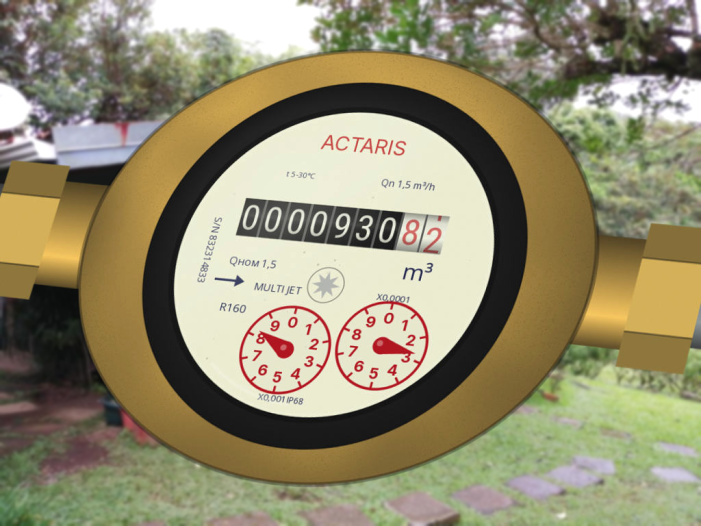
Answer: m³ 930.8182
